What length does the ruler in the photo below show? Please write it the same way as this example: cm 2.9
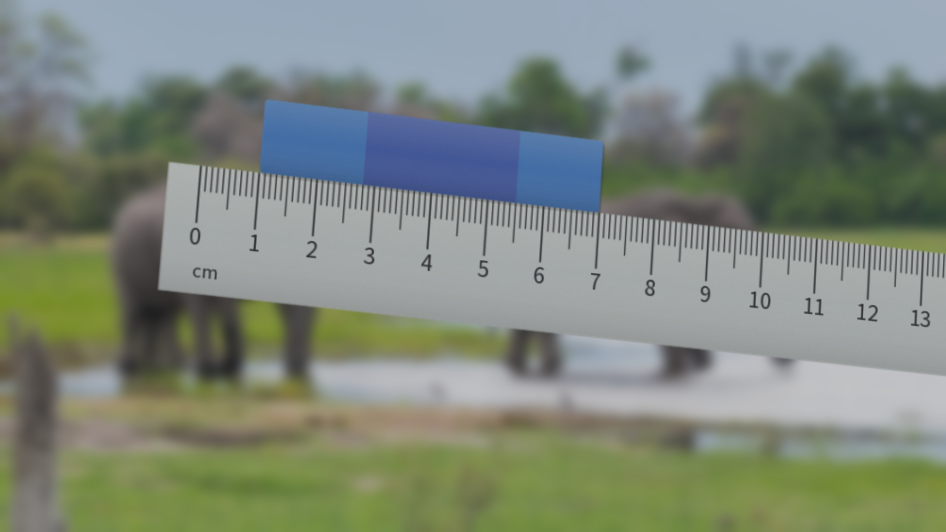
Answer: cm 6
